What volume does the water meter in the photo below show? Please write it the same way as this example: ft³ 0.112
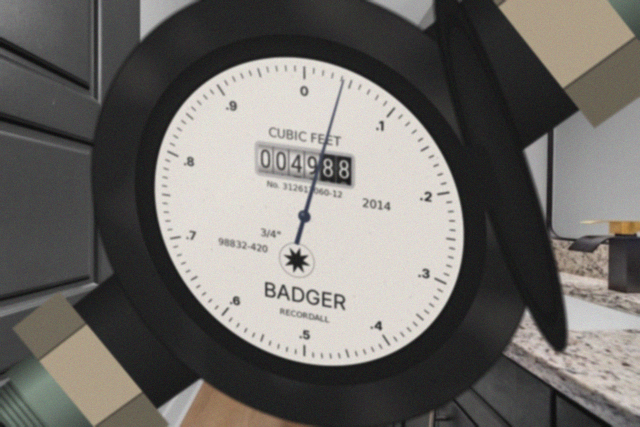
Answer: ft³ 4988.04
